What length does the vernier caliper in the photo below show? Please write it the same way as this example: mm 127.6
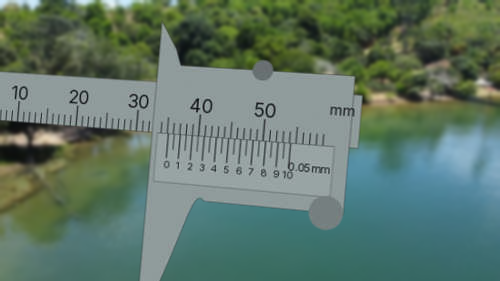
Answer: mm 35.2
